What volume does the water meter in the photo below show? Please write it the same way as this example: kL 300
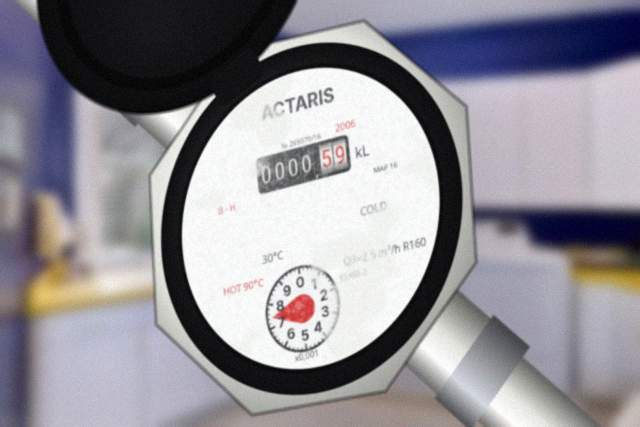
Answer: kL 0.597
